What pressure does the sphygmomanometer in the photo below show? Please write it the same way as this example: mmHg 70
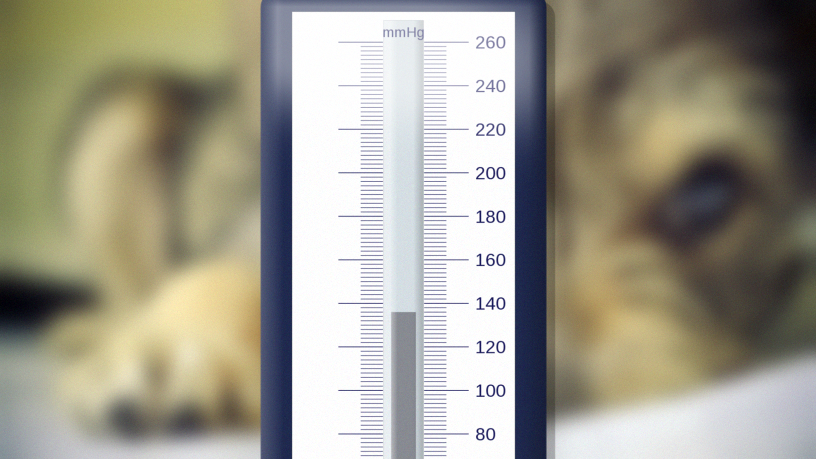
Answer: mmHg 136
